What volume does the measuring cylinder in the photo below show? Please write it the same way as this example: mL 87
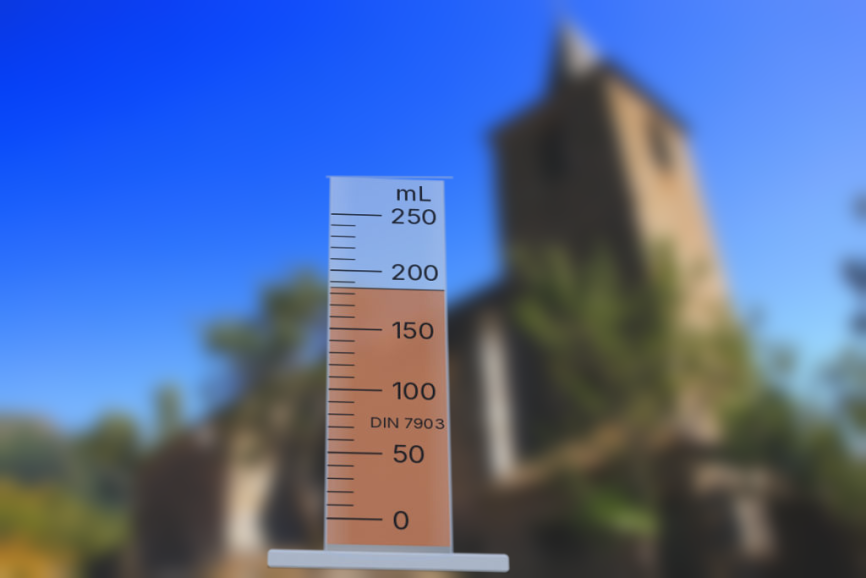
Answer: mL 185
